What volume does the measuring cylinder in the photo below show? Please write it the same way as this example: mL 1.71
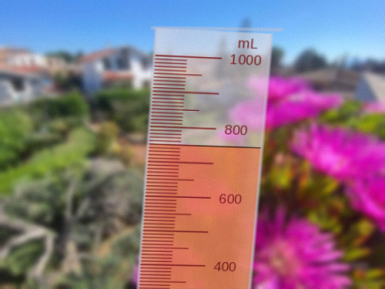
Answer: mL 750
